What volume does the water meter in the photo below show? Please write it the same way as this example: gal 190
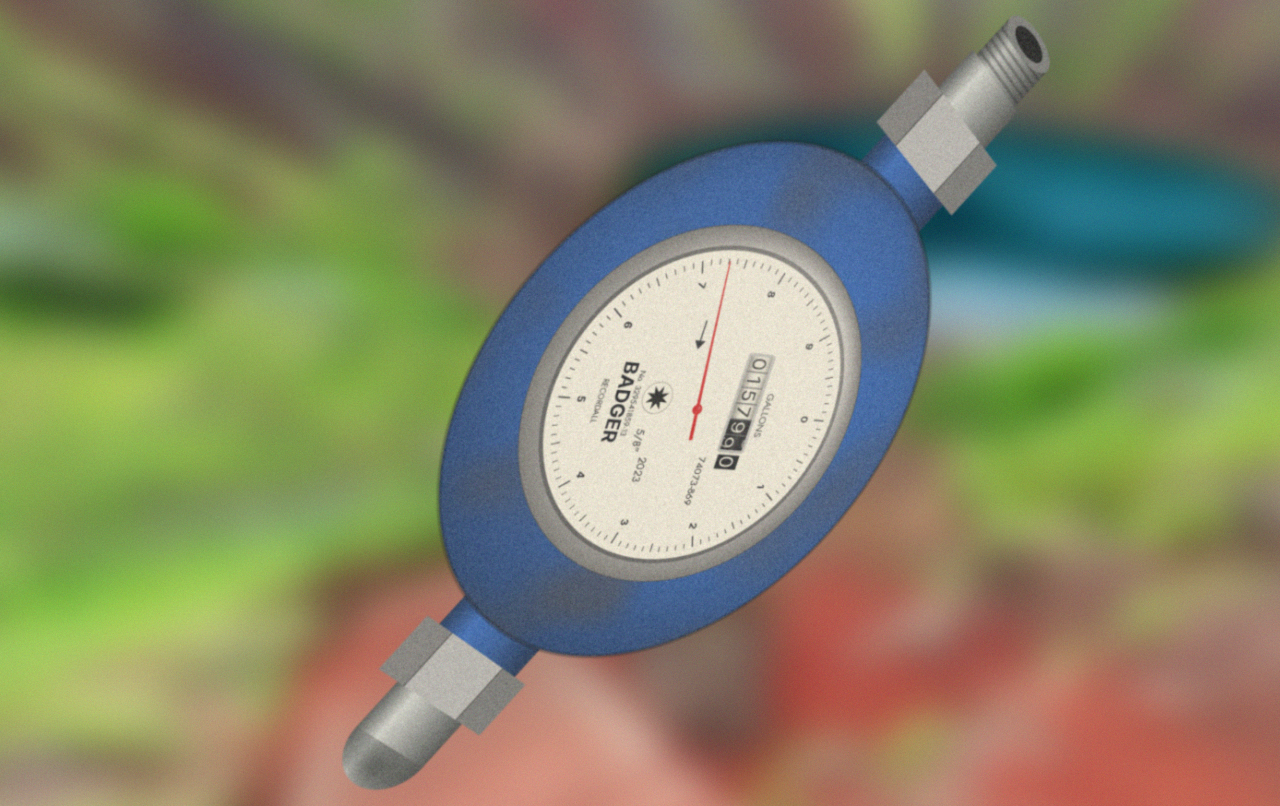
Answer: gal 157987.3
